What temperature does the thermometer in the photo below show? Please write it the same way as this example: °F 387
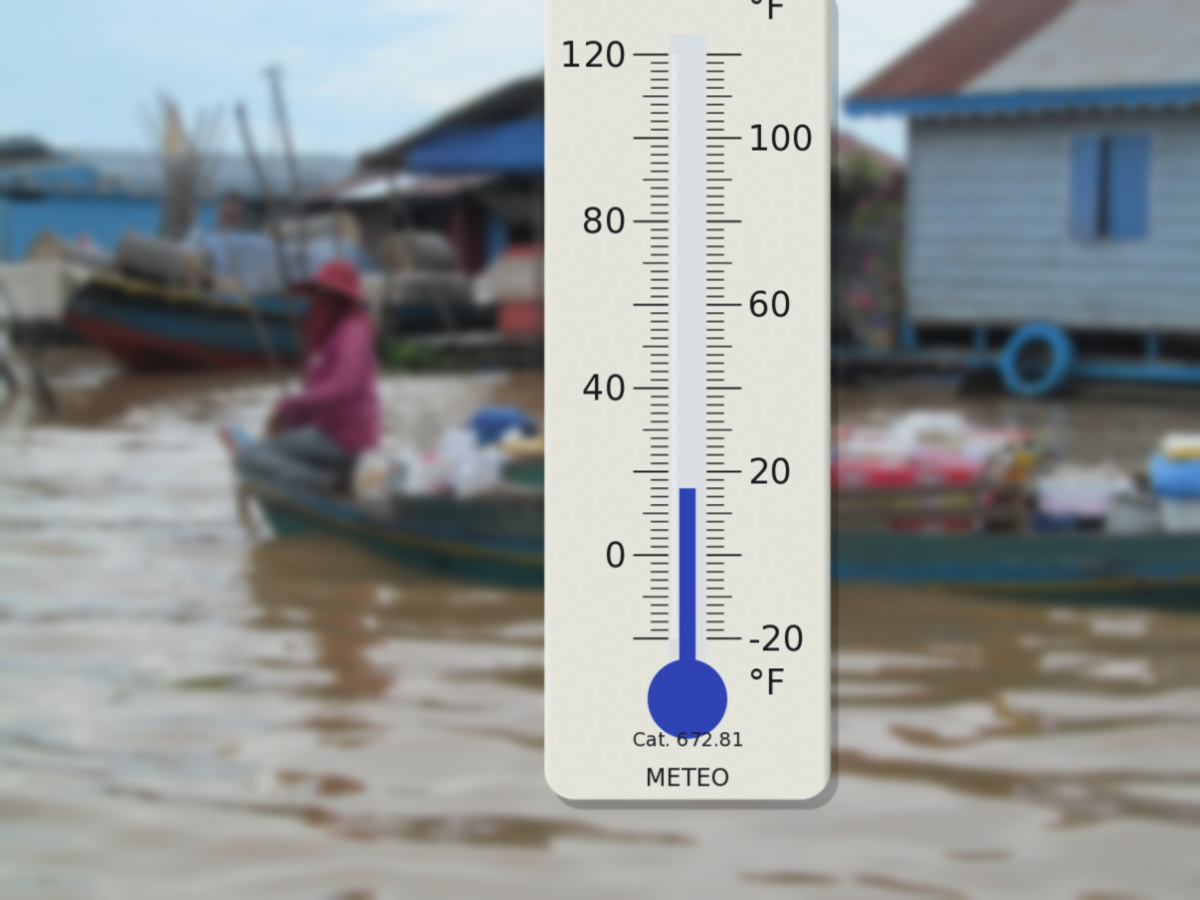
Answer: °F 16
